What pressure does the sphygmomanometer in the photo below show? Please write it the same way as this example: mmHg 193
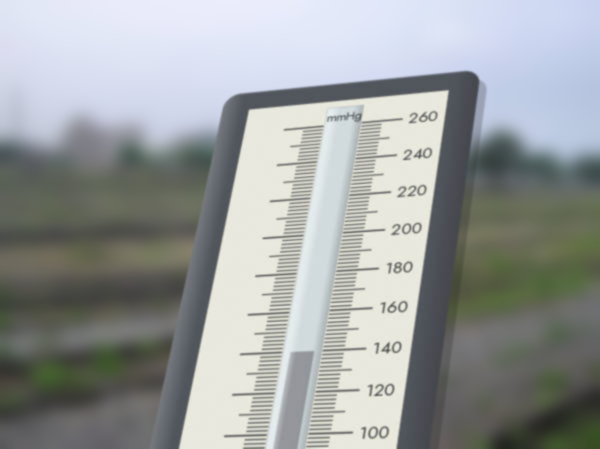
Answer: mmHg 140
